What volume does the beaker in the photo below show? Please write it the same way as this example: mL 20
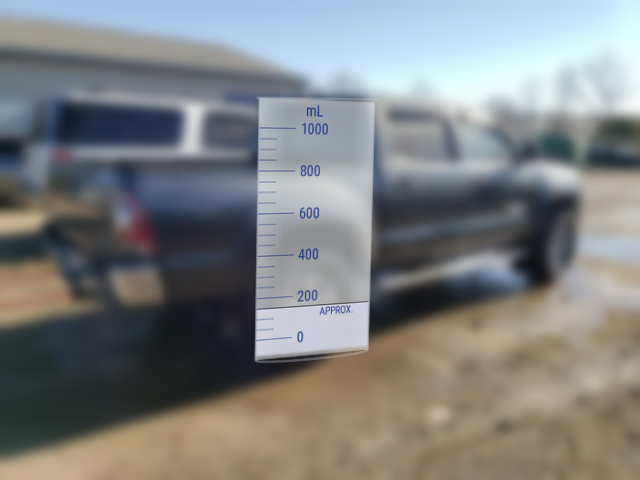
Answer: mL 150
